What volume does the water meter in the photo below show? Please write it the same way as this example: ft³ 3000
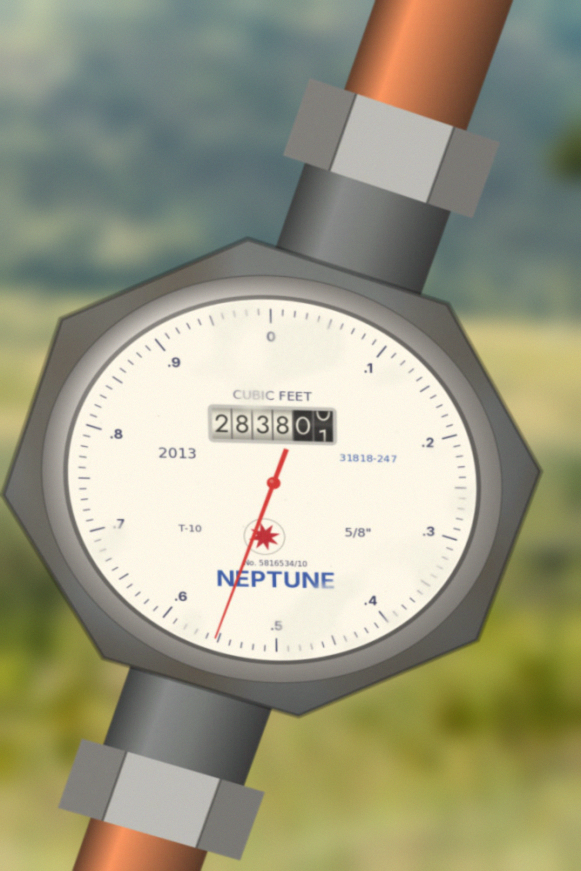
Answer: ft³ 283800.55
